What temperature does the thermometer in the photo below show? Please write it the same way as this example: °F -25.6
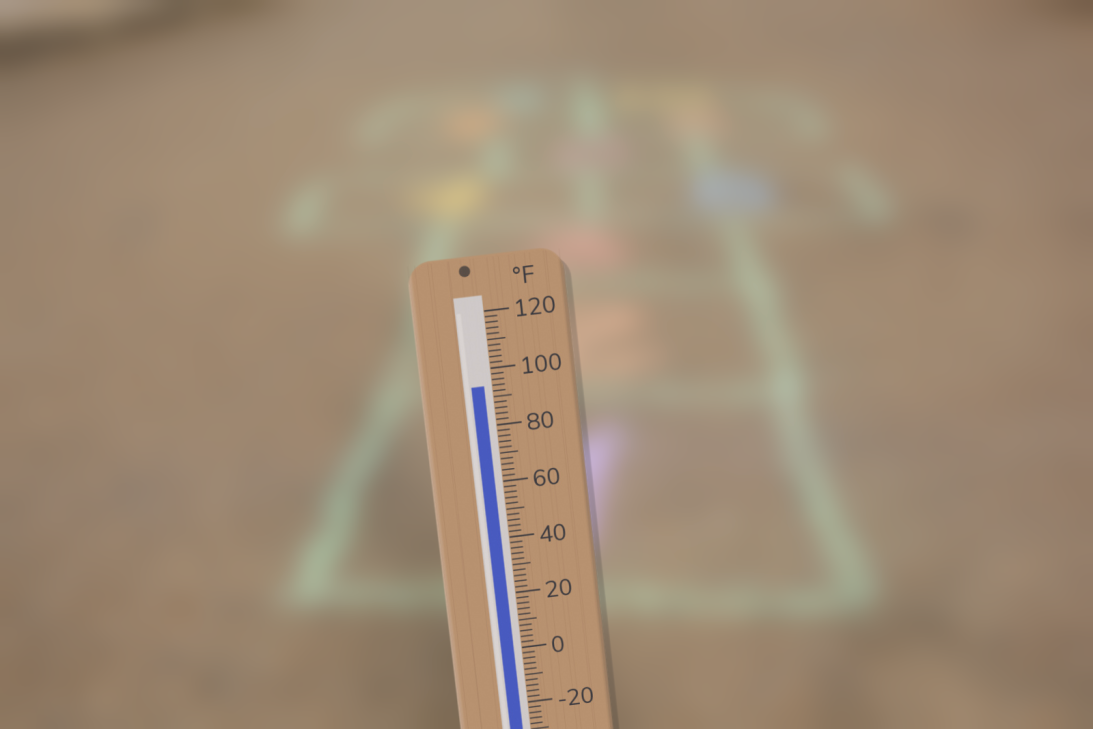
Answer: °F 94
